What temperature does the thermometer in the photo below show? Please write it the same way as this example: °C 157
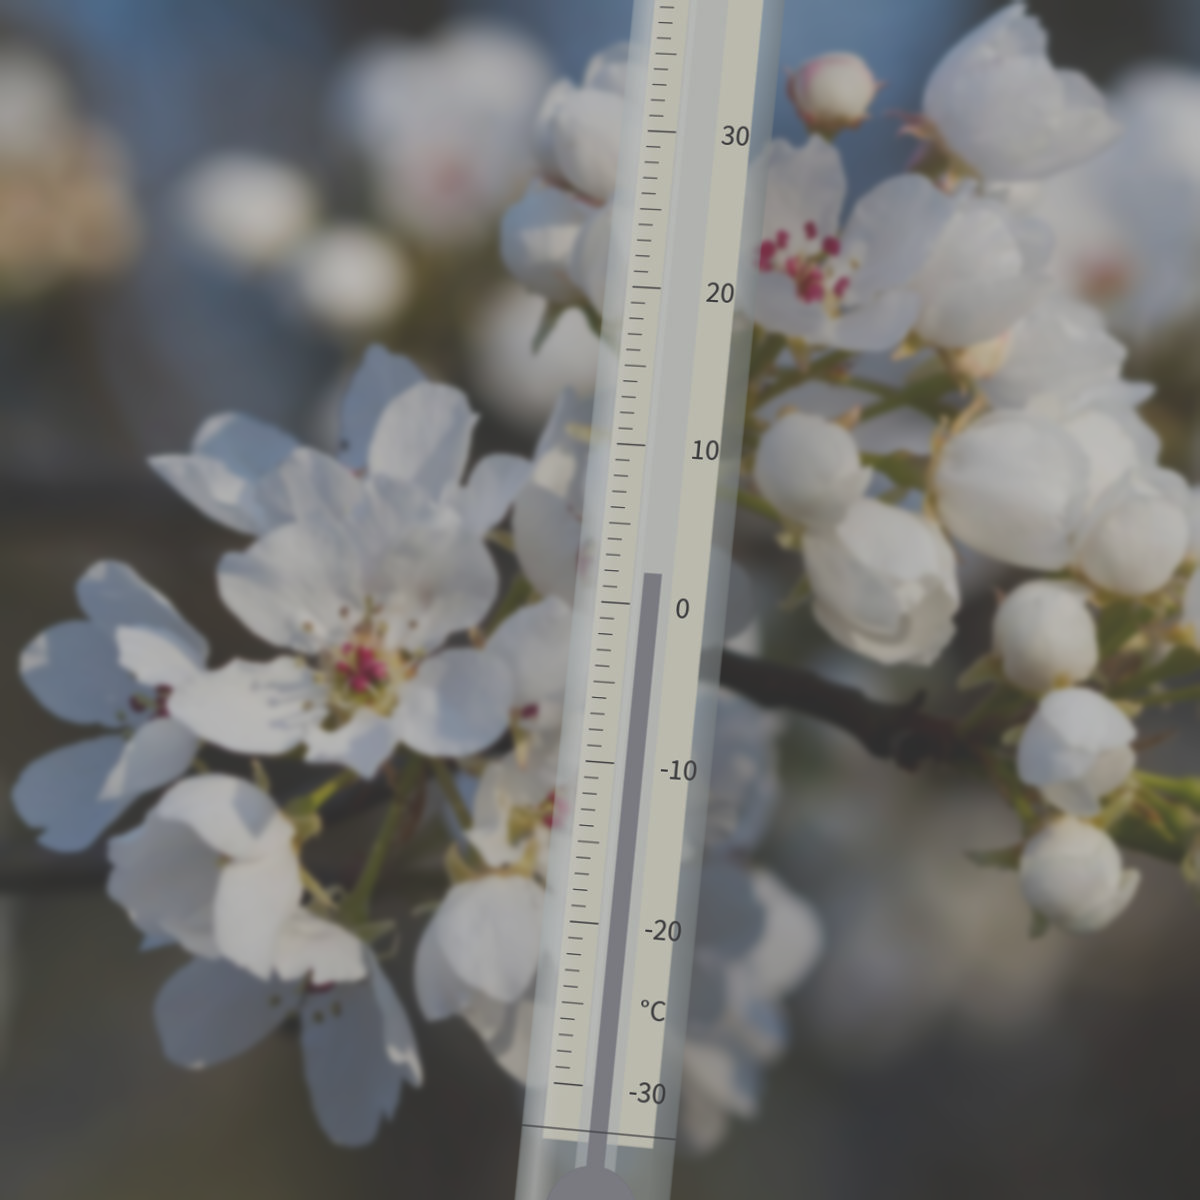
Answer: °C 2
